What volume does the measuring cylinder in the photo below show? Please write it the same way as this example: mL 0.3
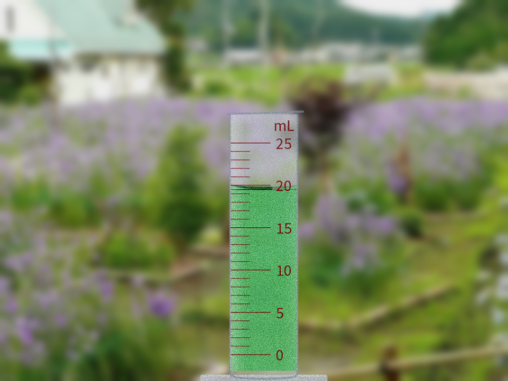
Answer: mL 19.5
